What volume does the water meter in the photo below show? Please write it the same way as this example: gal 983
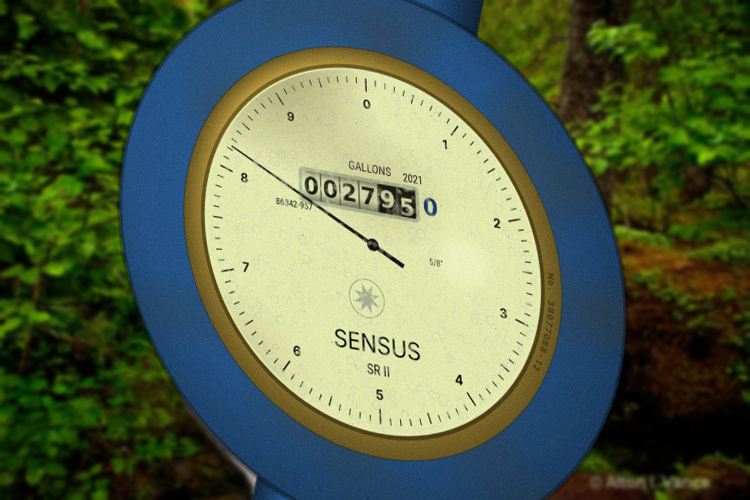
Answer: gal 27948.2
